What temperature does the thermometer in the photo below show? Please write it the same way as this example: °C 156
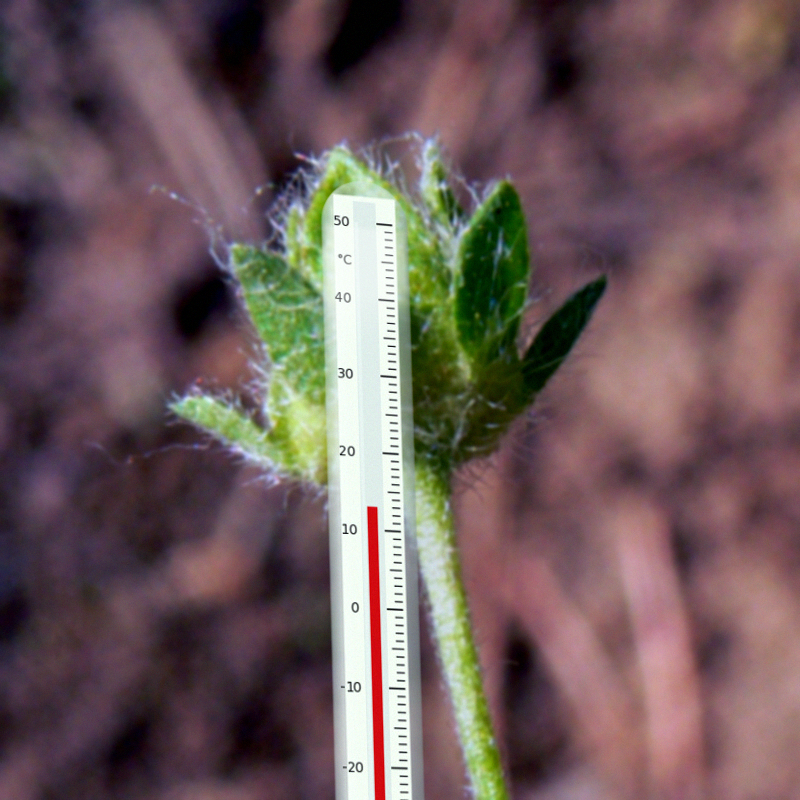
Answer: °C 13
